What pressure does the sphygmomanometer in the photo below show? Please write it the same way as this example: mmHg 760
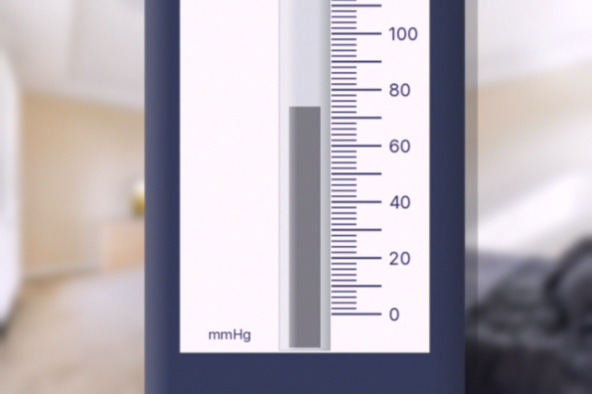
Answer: mmHg 74
